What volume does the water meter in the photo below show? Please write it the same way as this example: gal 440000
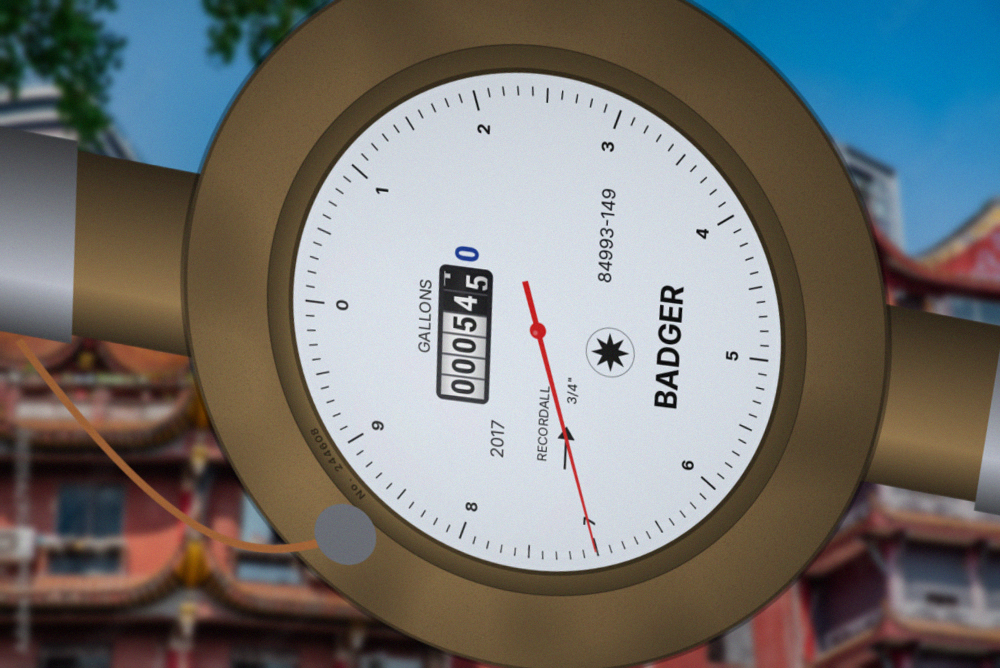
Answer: gal 5447.0
